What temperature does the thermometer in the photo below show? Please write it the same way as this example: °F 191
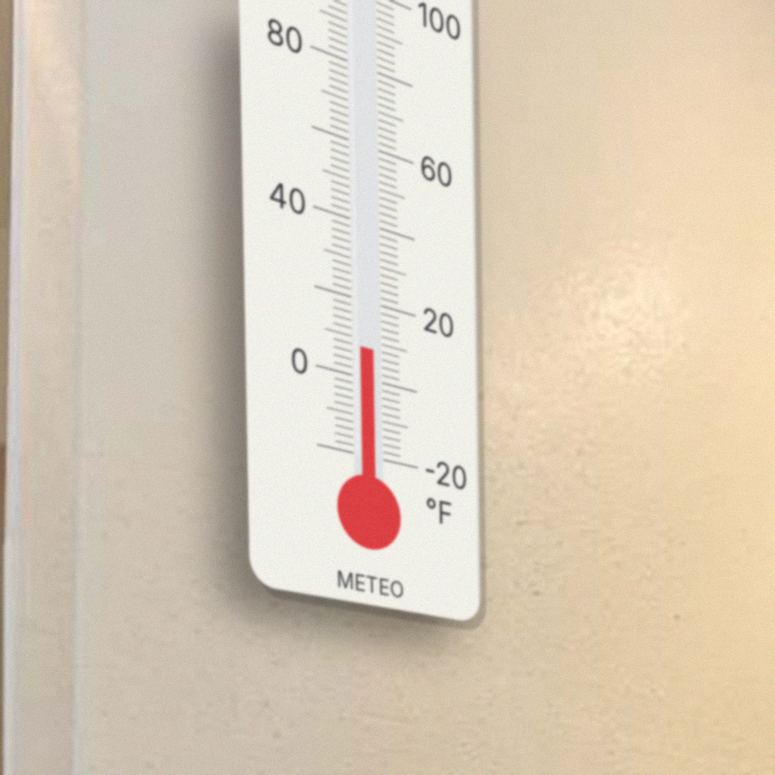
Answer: °F 8
